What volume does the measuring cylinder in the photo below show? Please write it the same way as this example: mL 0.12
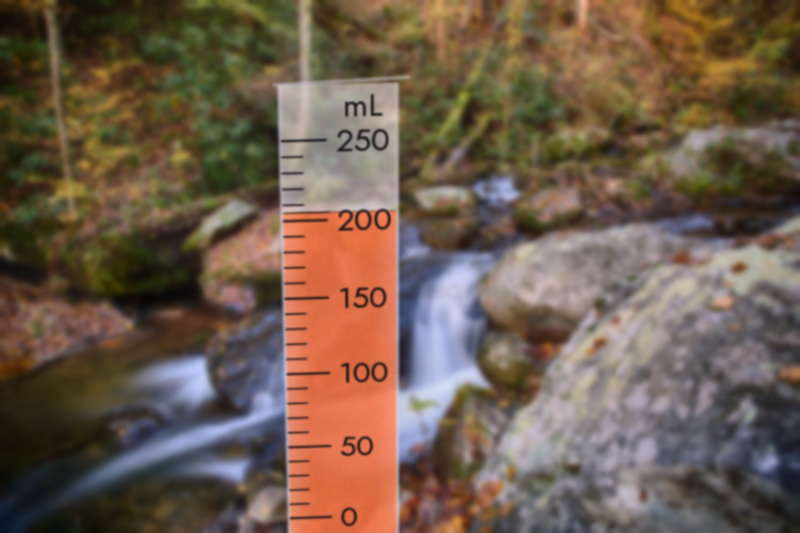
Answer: mL 205
